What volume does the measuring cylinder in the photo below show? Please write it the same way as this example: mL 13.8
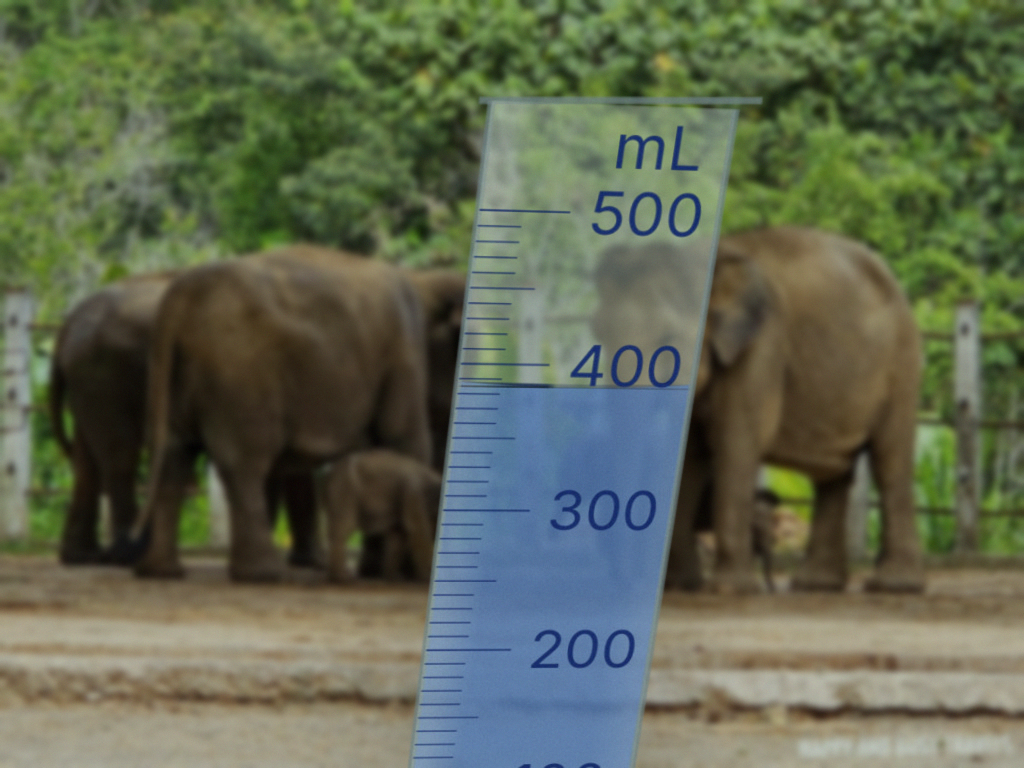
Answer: mL 385
